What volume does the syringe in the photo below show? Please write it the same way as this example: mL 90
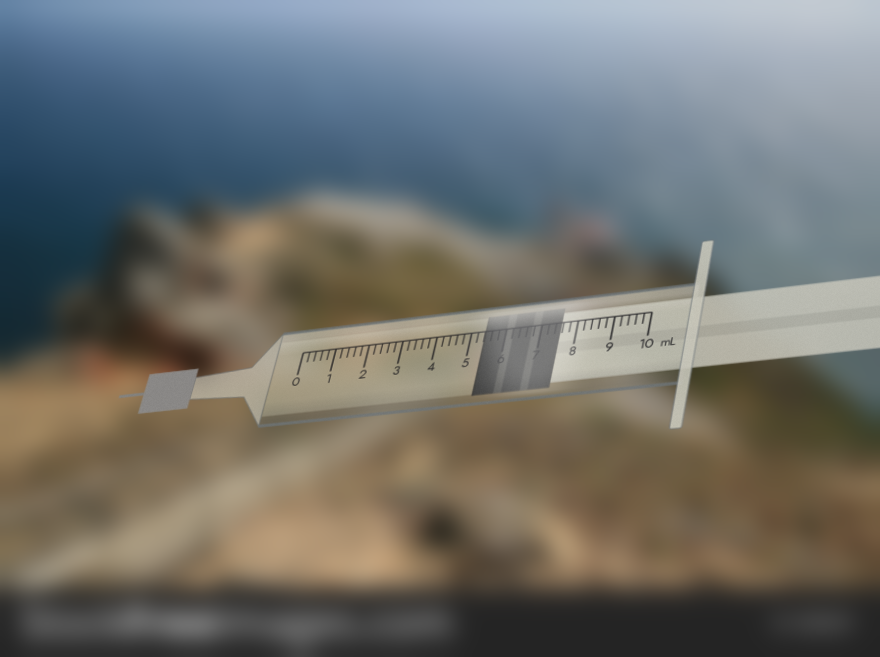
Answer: mL 5.4
